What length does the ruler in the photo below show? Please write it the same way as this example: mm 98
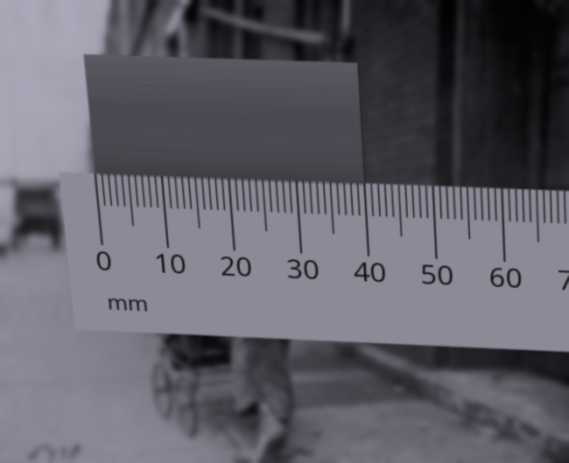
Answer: mm 40
